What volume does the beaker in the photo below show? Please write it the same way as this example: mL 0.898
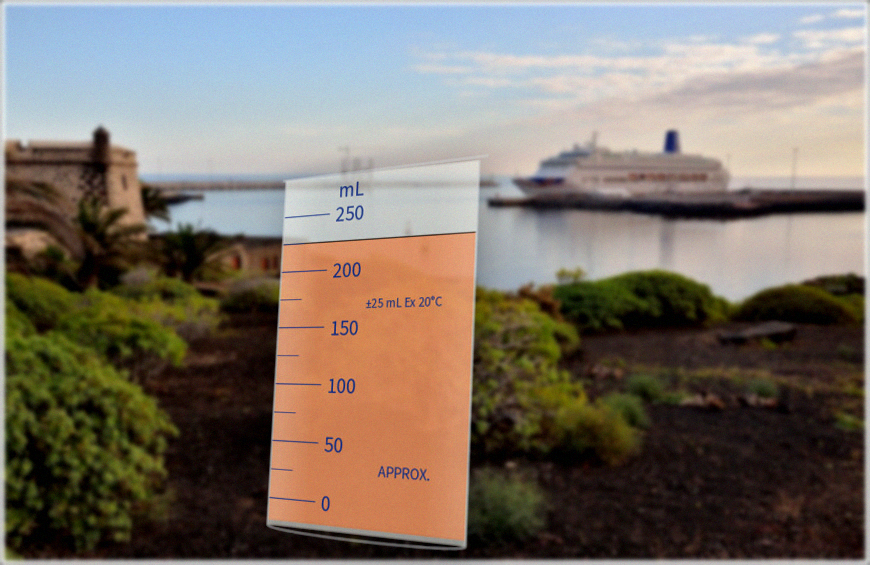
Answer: mL 225
